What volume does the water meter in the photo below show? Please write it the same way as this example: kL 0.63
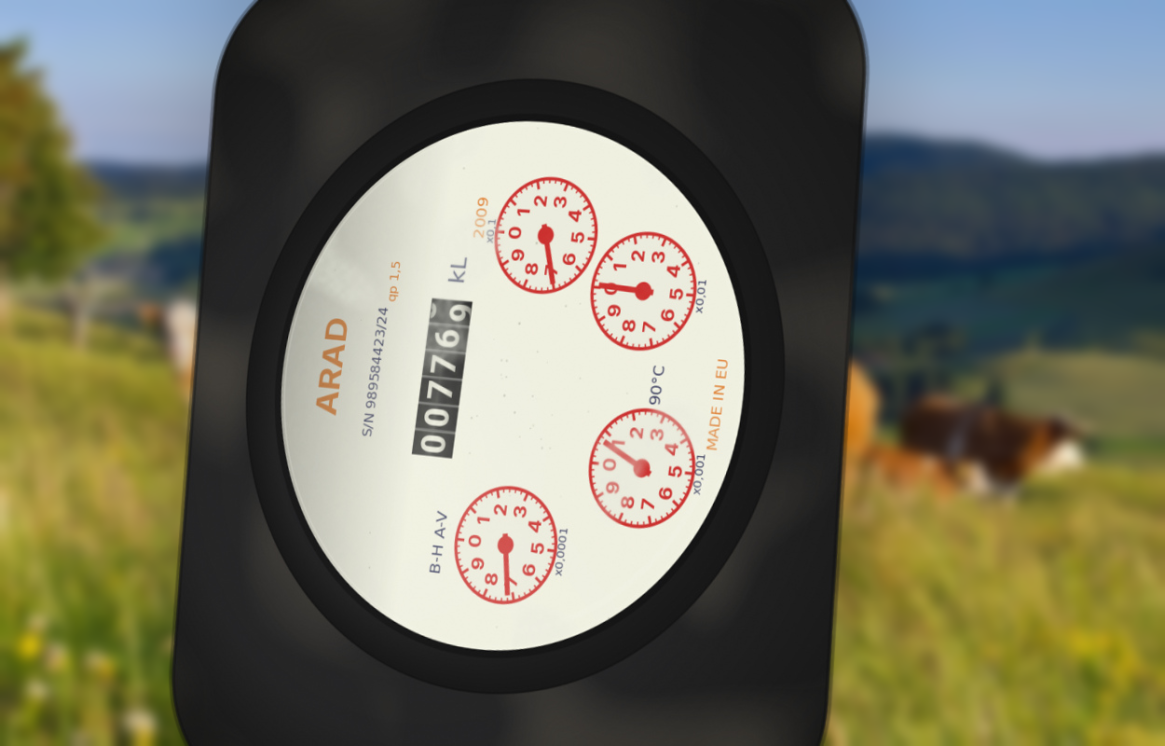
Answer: kL 7768.7007
